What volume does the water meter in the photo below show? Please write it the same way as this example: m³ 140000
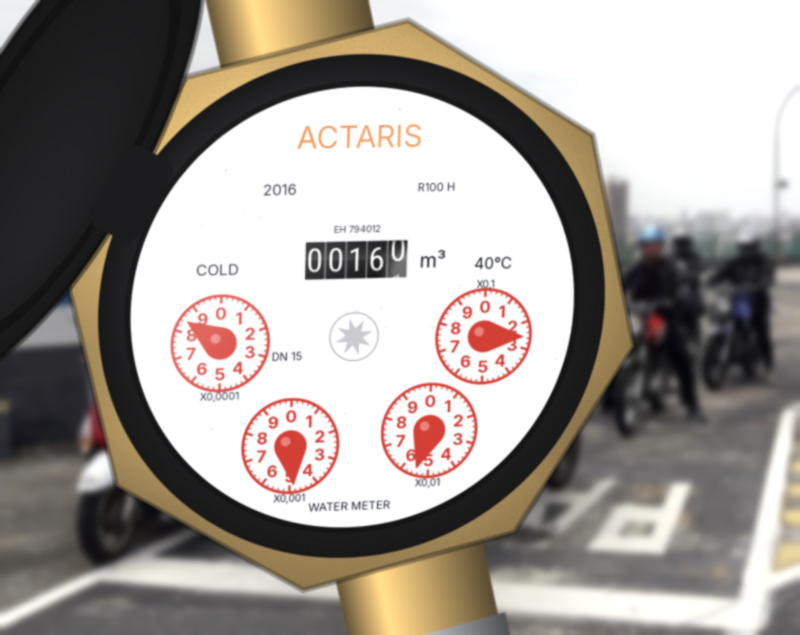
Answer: m³ 160.2548
